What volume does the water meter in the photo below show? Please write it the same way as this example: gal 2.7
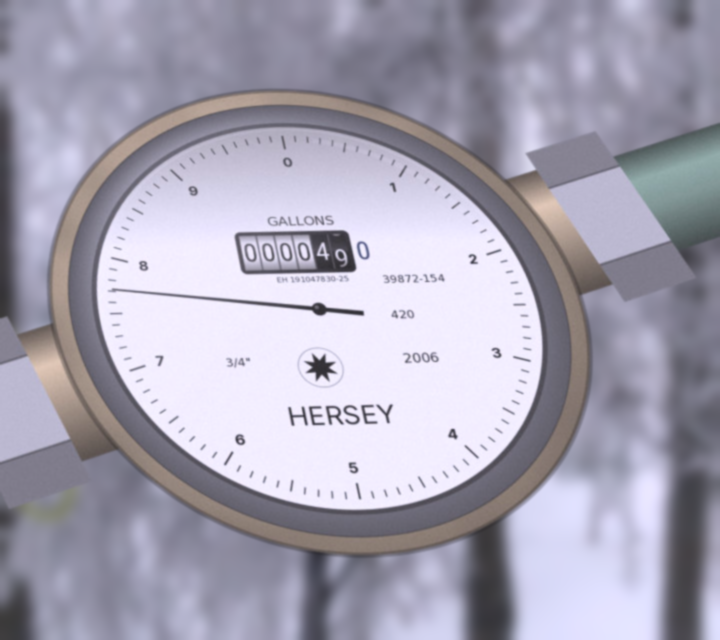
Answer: gal 487.7
